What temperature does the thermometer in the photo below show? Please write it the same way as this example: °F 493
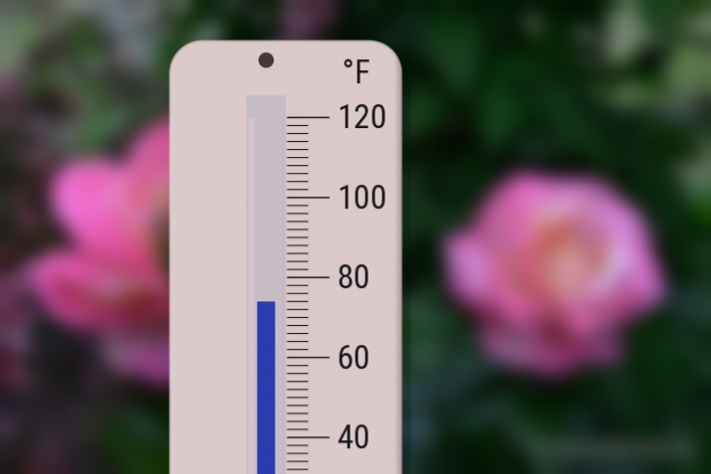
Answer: °F 74
